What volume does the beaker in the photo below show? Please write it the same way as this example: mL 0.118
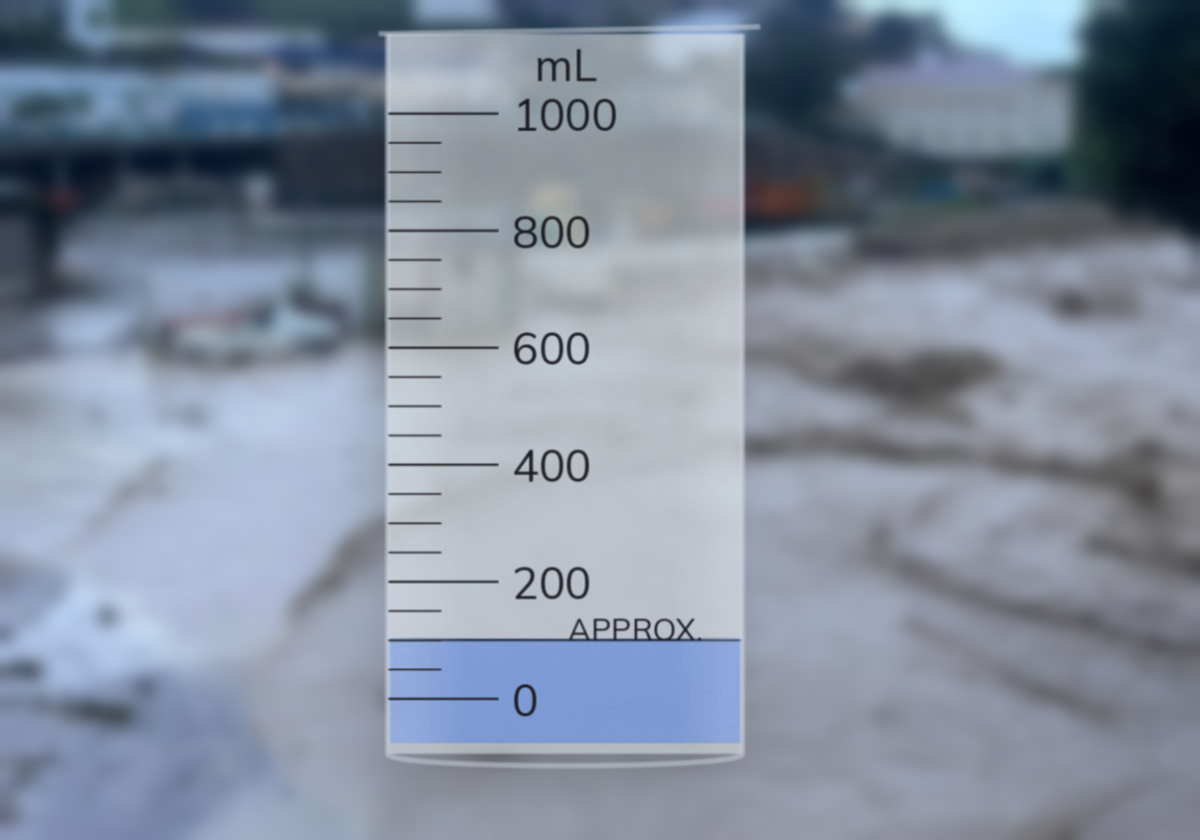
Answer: mL 100
